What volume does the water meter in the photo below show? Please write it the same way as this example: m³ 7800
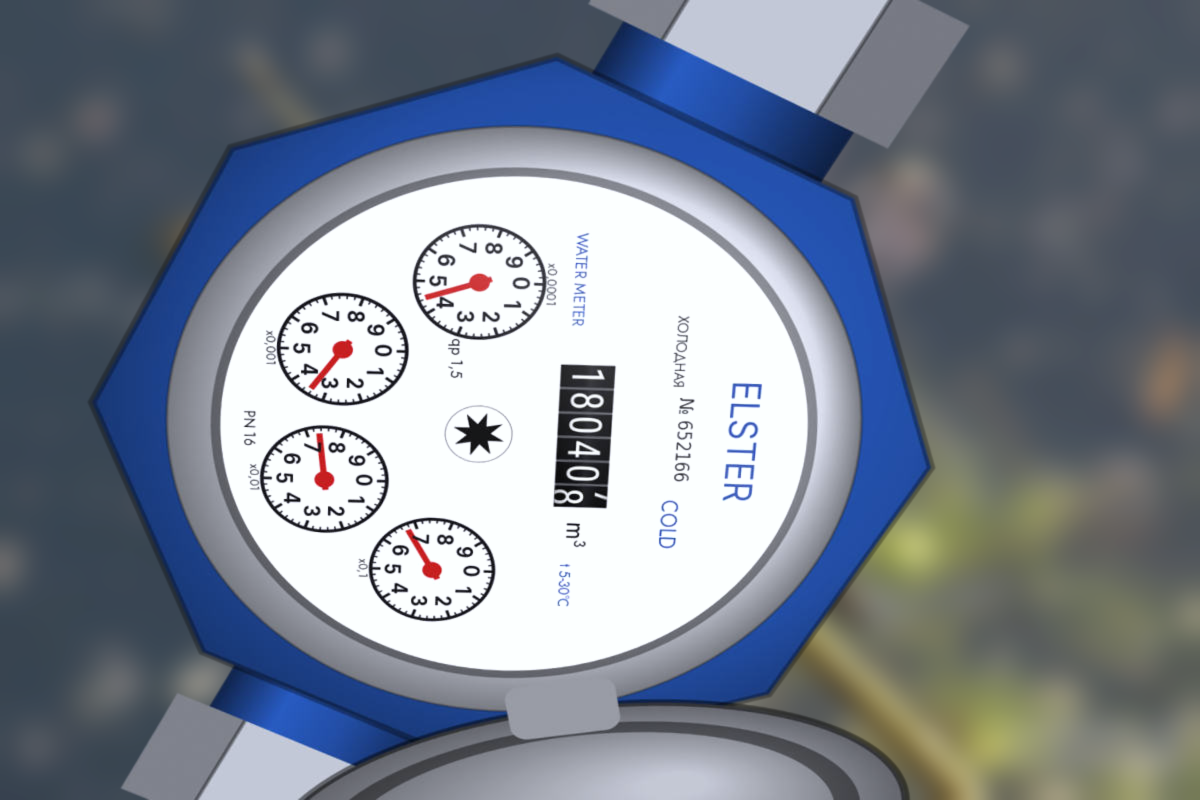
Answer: m³ 180407.6734
